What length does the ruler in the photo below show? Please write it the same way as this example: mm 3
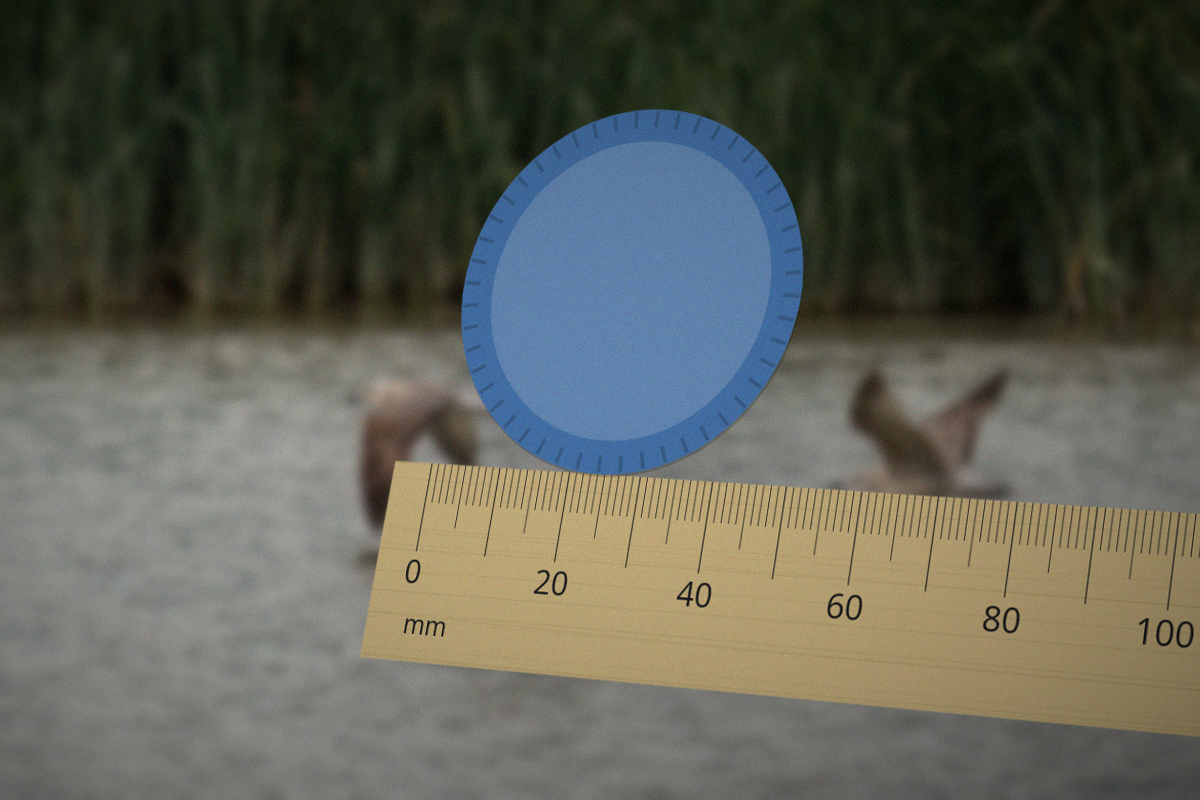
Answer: mm 48
